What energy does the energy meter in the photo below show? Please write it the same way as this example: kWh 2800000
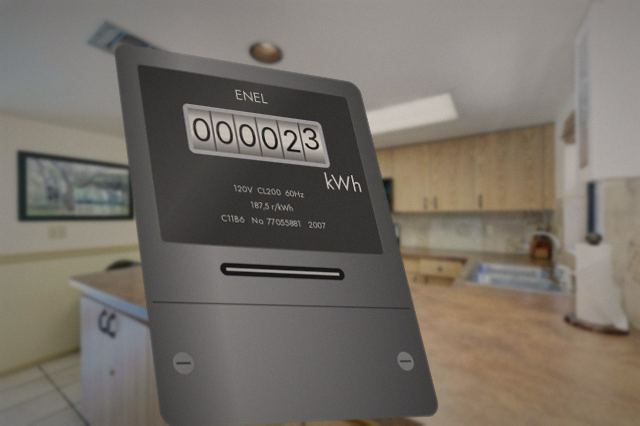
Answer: kWh 23
